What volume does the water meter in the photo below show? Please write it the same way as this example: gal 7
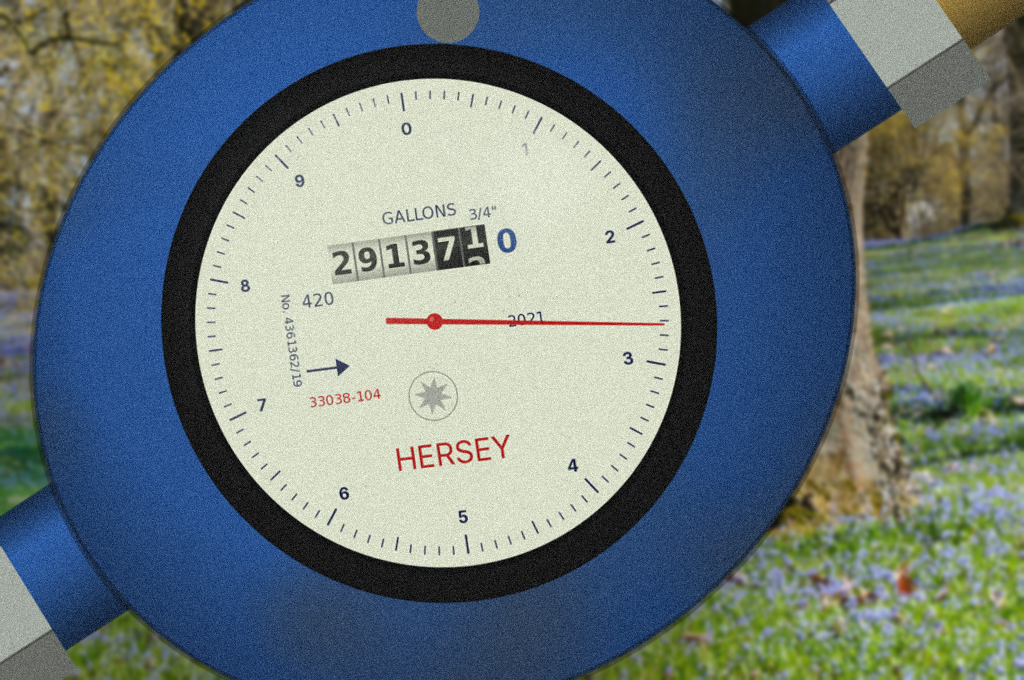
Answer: gal 2913712.7
